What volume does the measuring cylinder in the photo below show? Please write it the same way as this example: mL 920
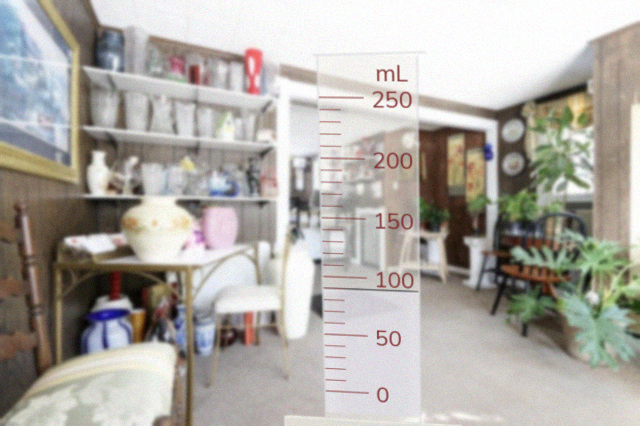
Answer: mL 90
